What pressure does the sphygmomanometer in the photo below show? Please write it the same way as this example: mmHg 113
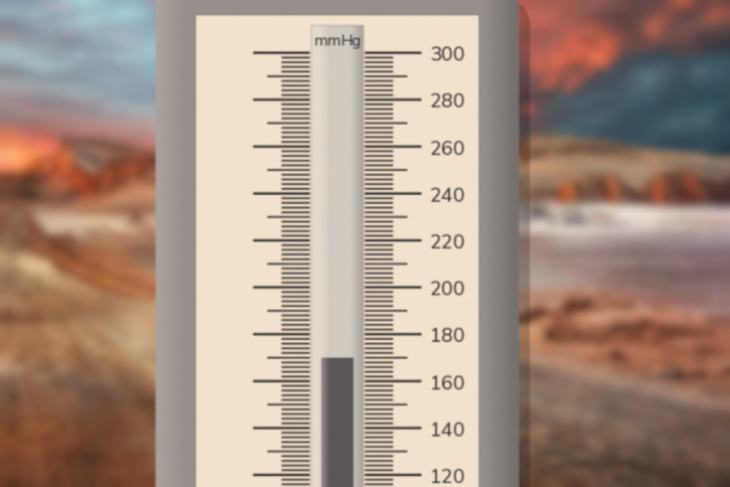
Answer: mmHg 170
